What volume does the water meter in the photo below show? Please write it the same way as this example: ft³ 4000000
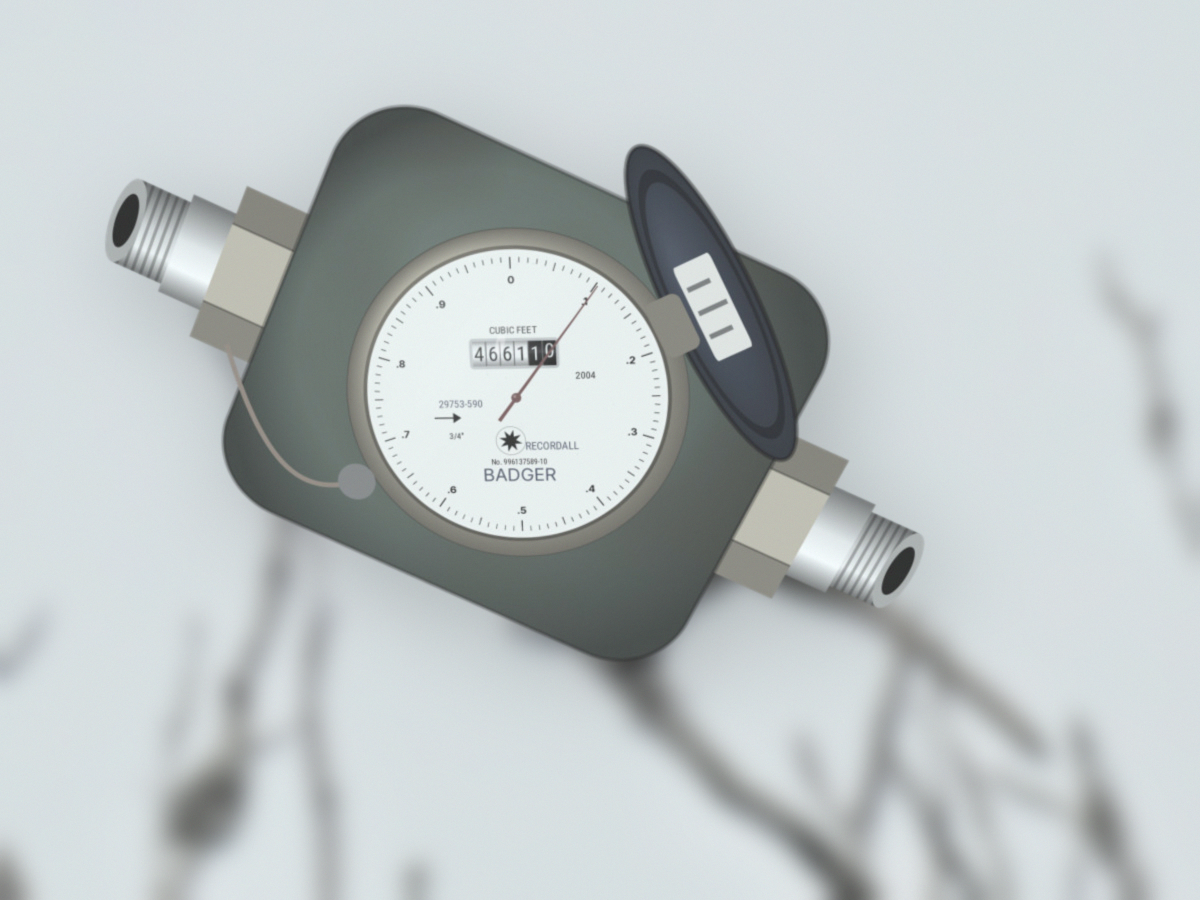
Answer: ft³ 466110.10
